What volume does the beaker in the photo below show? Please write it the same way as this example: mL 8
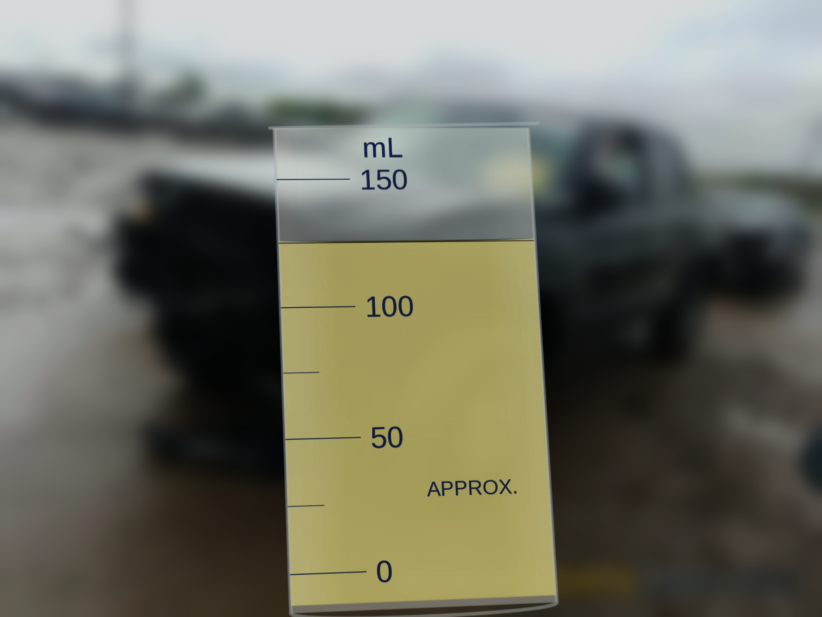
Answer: mL 125
